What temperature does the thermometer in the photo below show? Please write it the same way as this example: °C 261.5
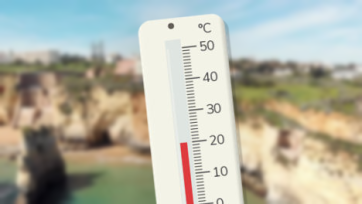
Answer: °C 20
